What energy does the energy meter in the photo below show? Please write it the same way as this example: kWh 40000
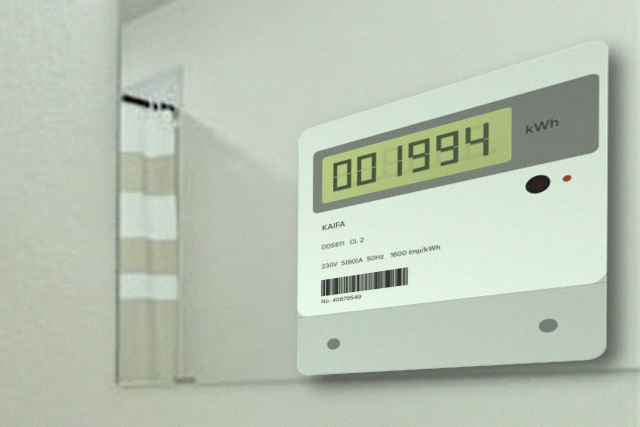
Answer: kWh 1994
